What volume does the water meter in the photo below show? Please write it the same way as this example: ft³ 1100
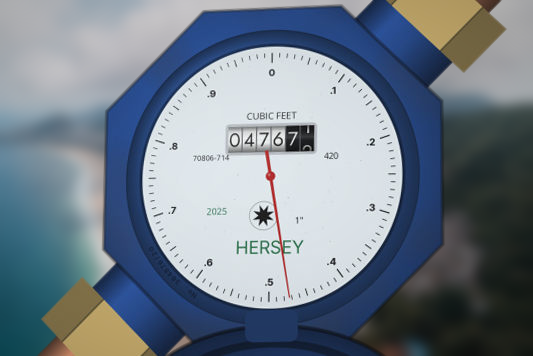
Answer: ft³ 47671.47
